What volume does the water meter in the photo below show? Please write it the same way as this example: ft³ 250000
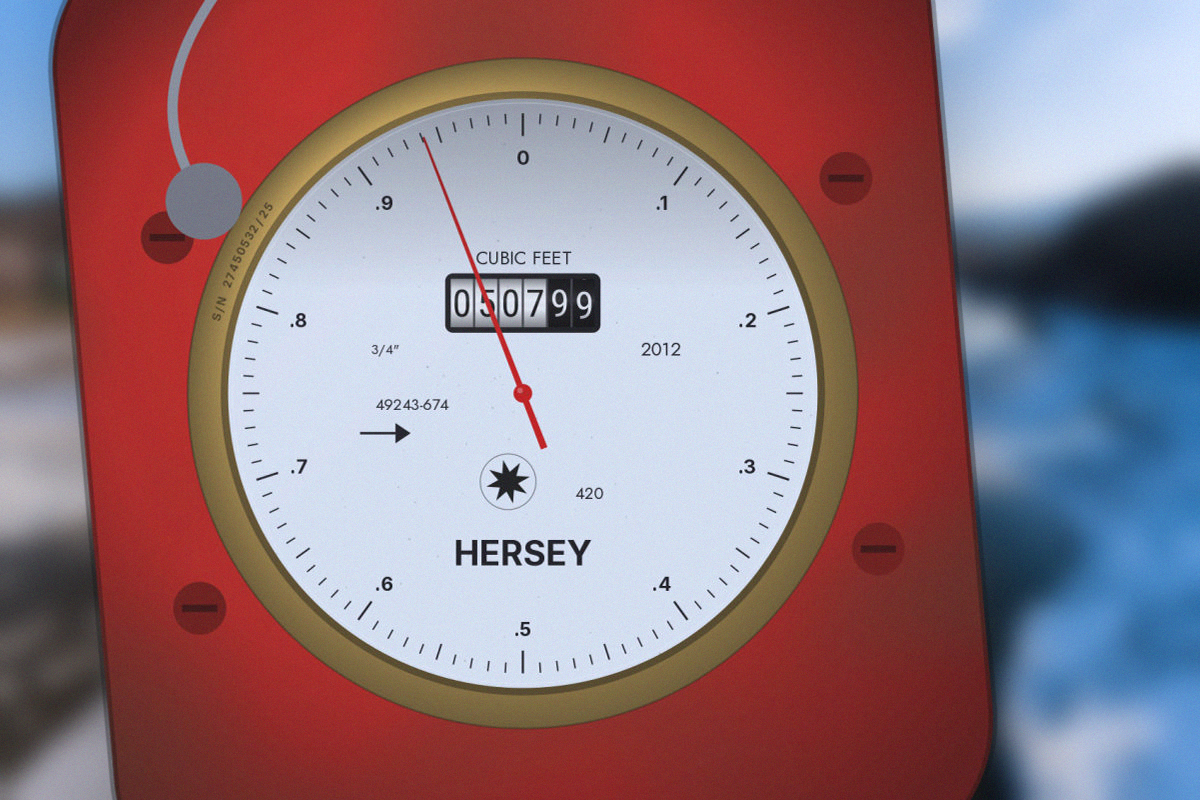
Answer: ft³ 50798.94
